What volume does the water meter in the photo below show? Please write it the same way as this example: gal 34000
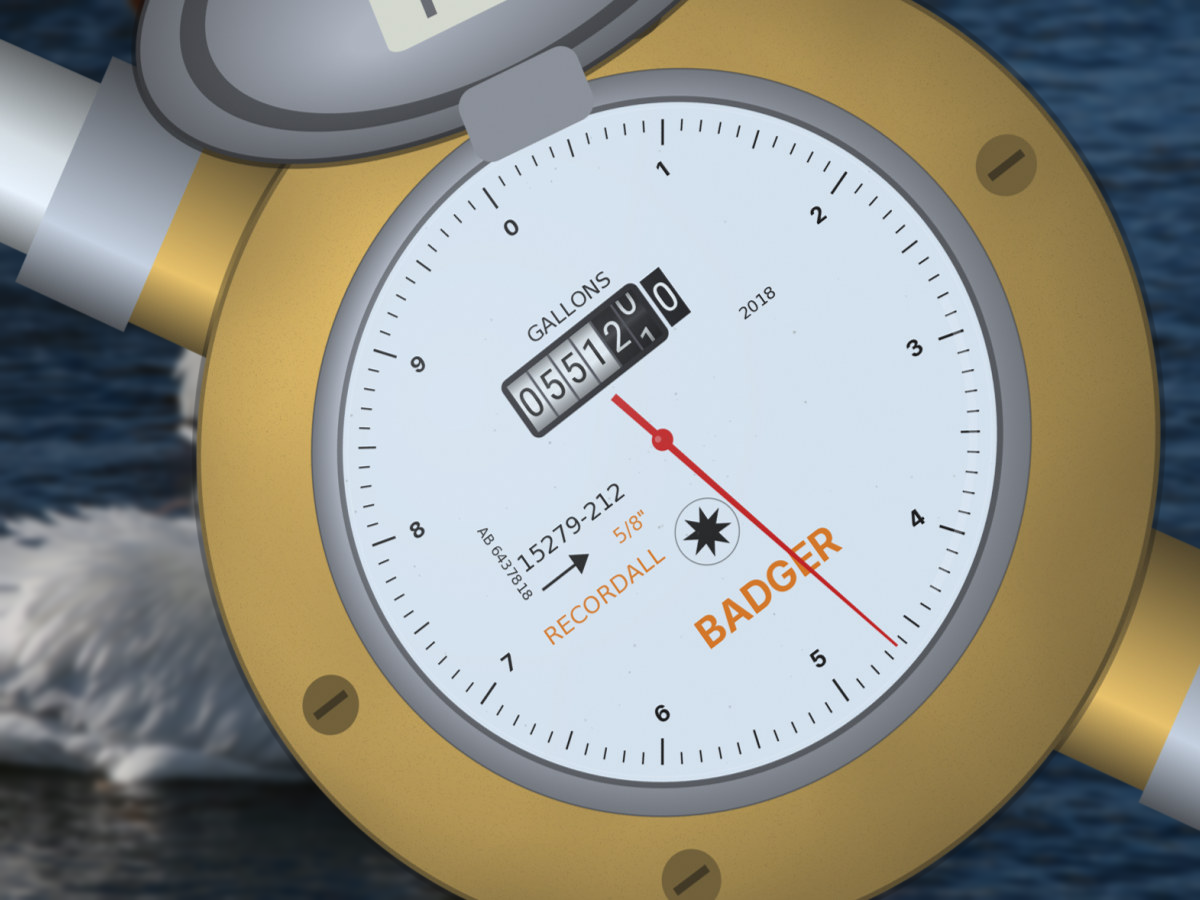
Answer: gal 551204.6
